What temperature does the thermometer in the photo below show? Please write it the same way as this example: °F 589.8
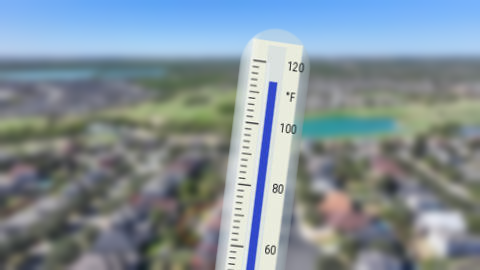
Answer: °F 114
